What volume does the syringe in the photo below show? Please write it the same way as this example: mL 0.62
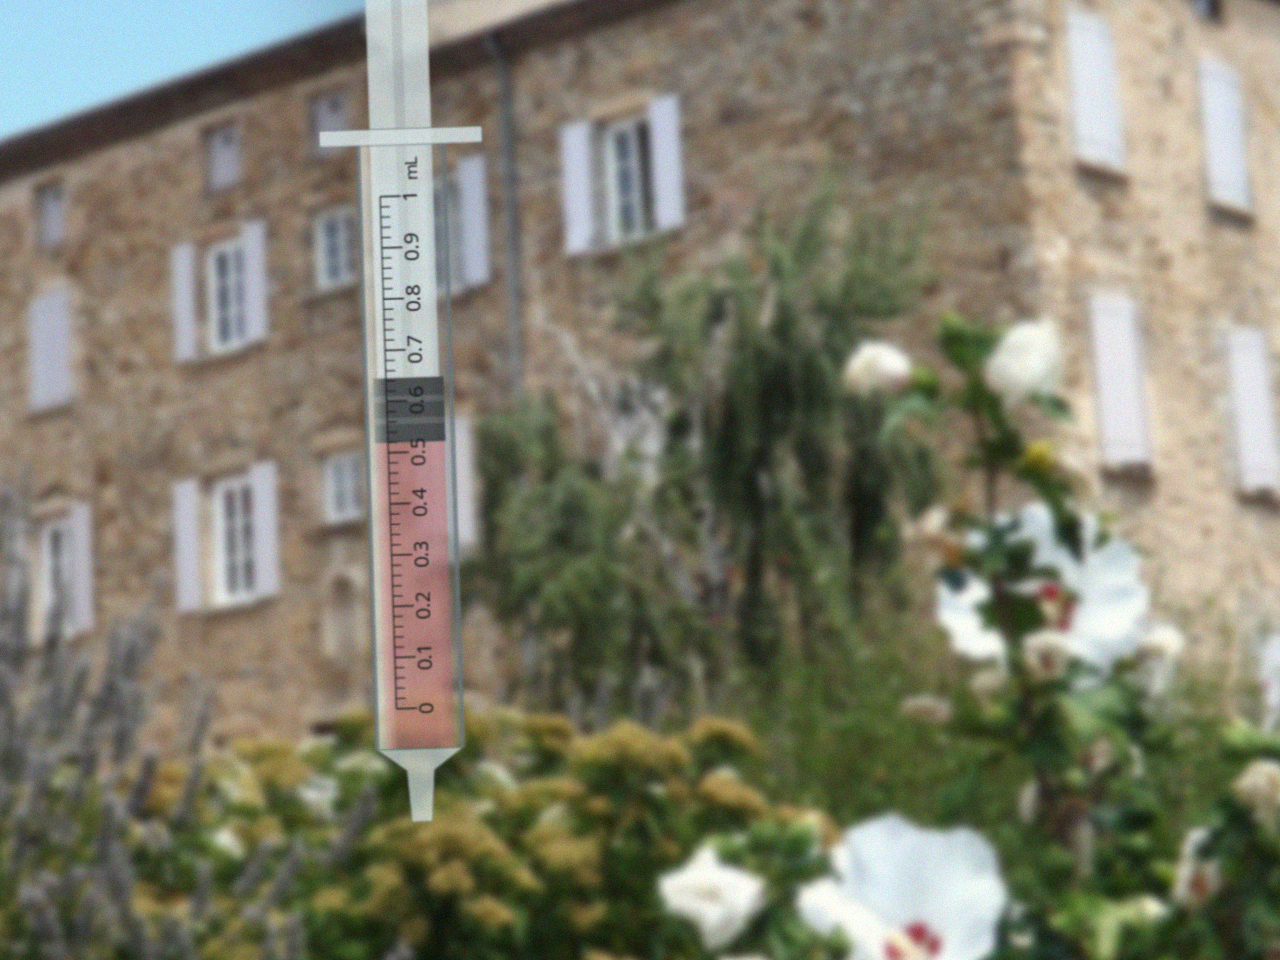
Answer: mL 0.52
